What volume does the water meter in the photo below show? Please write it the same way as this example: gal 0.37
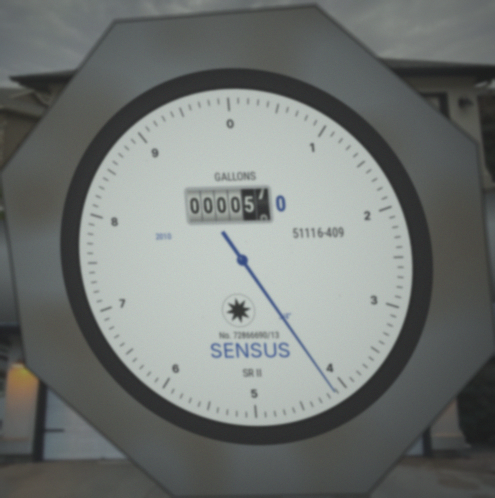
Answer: gal 574.1
